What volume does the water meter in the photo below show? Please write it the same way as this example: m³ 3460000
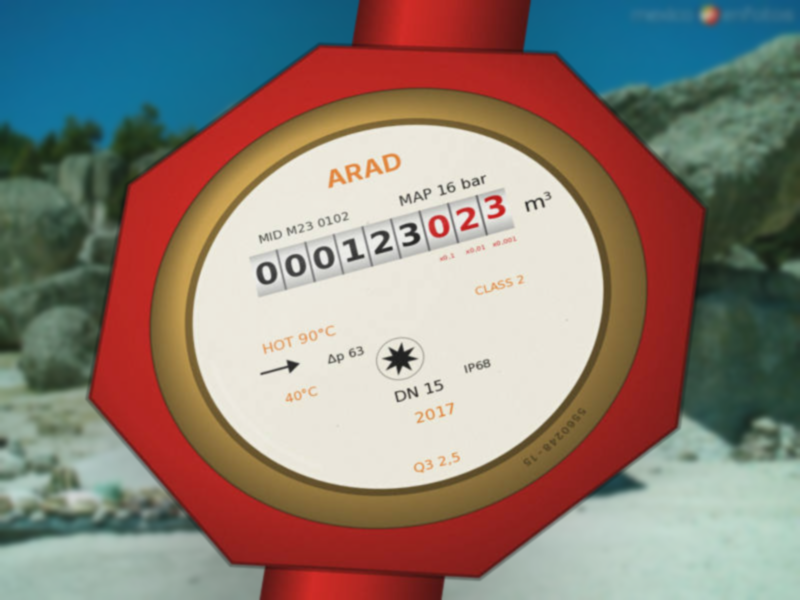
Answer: m³ 123.023
